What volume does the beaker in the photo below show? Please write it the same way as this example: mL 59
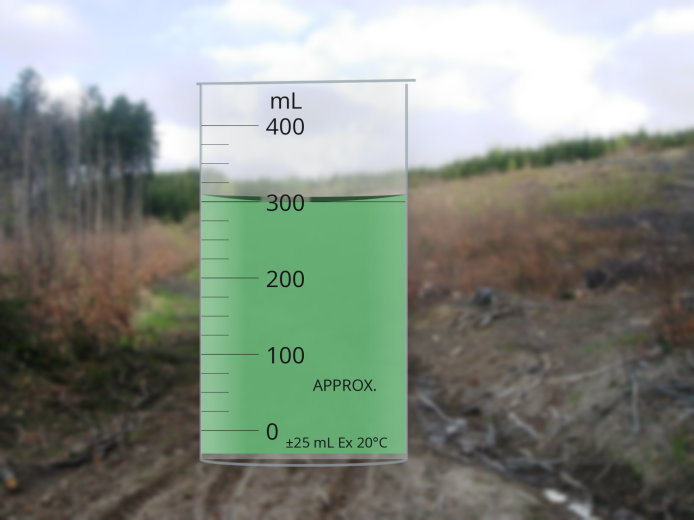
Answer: mL 300
